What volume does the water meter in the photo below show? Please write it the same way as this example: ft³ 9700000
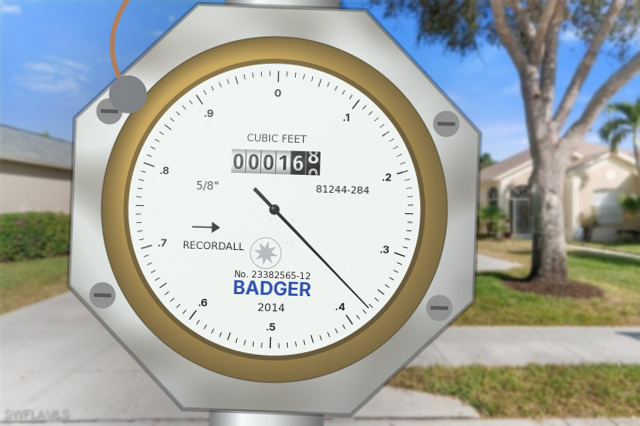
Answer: ft³ 168.37
